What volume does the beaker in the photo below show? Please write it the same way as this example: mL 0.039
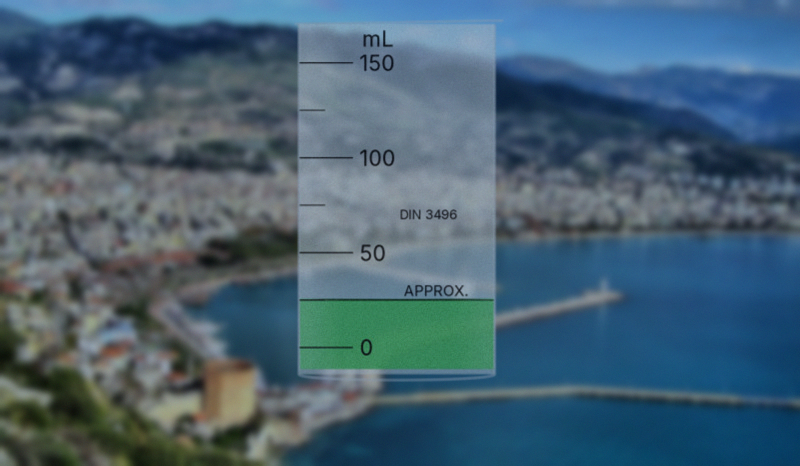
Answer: mL 25
